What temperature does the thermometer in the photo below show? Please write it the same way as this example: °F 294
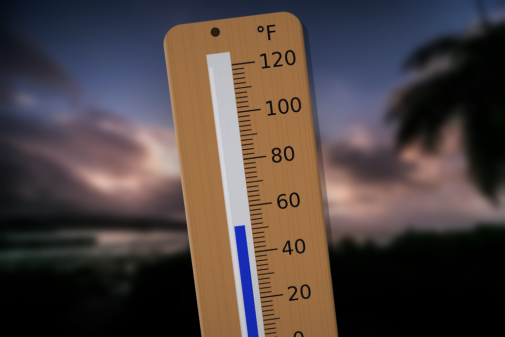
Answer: °F 52
